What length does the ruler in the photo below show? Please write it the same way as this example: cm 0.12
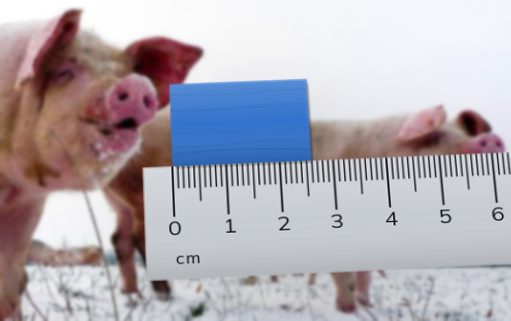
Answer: cm 2.6
